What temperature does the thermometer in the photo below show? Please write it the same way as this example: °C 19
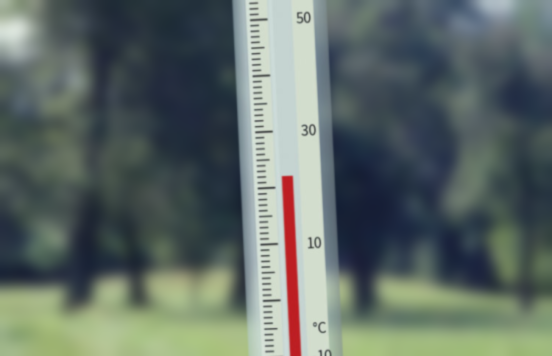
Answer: °C 22
